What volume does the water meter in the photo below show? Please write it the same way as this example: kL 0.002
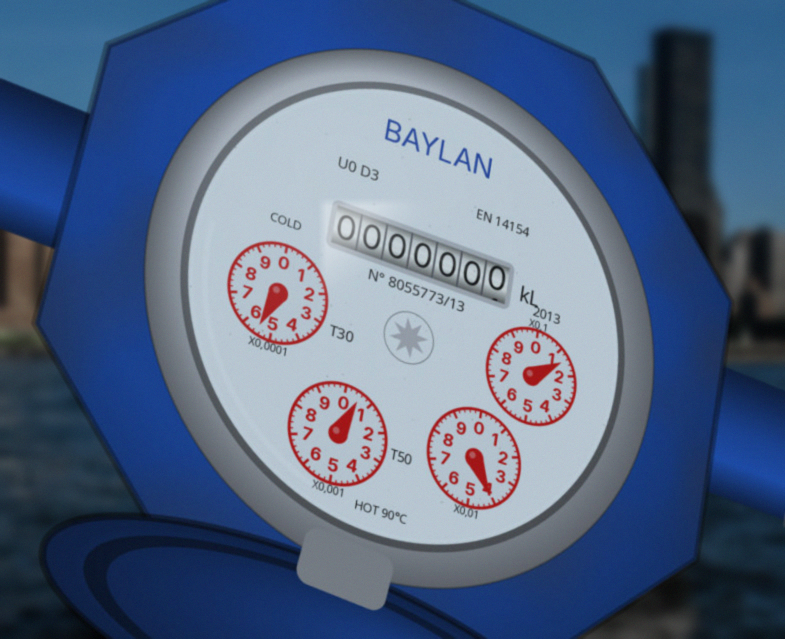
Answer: kL 0.1405
